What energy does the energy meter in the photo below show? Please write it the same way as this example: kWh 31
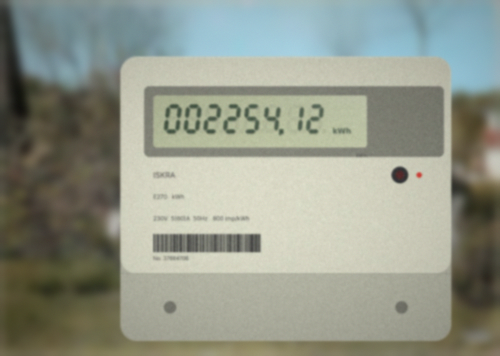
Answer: kWh 2254.12
